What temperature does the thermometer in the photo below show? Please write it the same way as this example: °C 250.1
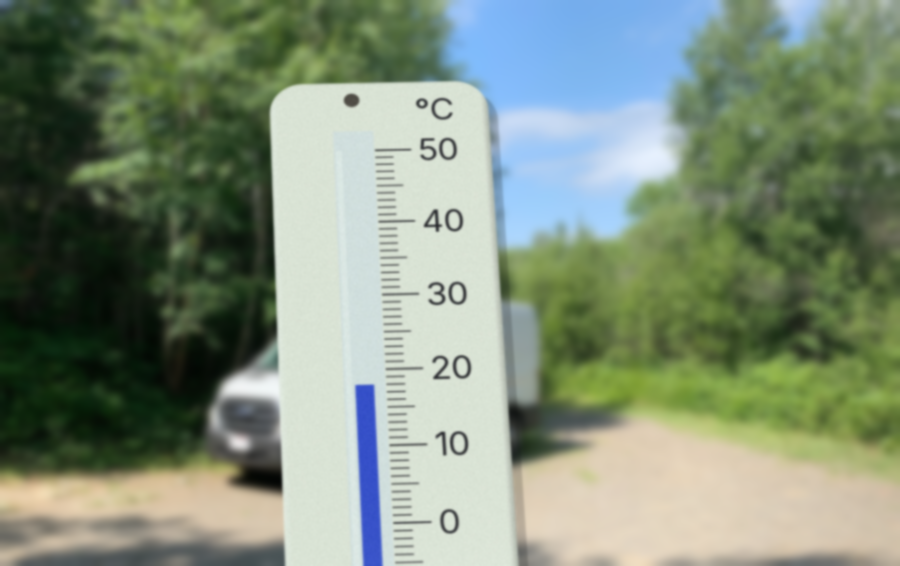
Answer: °C 18
